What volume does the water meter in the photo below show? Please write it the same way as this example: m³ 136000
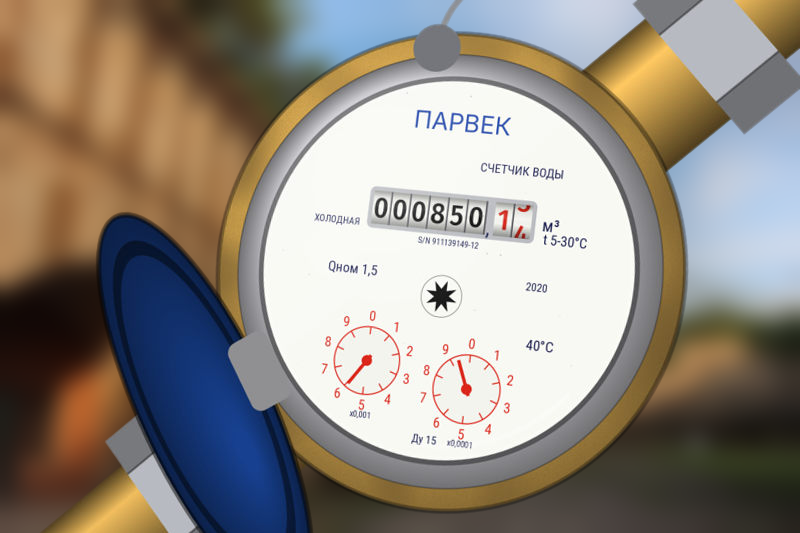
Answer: m³ 850.1359
